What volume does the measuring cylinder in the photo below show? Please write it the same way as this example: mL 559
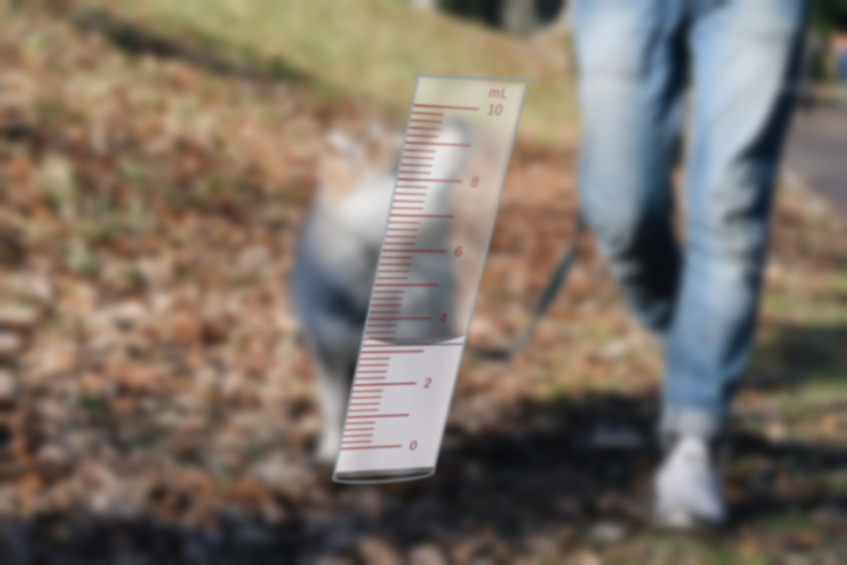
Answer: mL 3.2
